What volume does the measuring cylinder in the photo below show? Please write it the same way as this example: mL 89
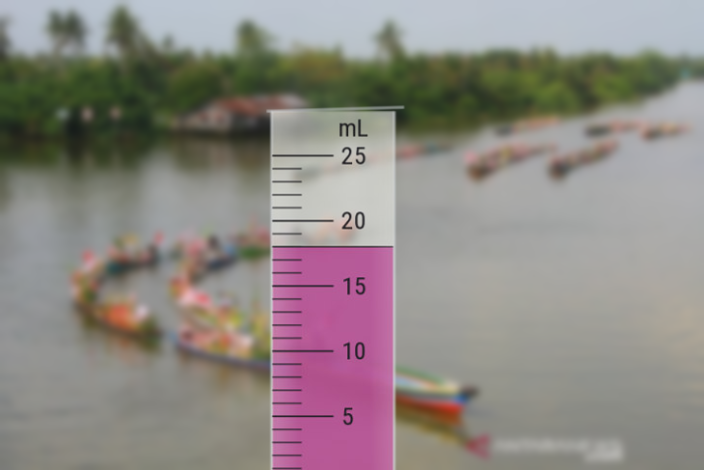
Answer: mL 18
